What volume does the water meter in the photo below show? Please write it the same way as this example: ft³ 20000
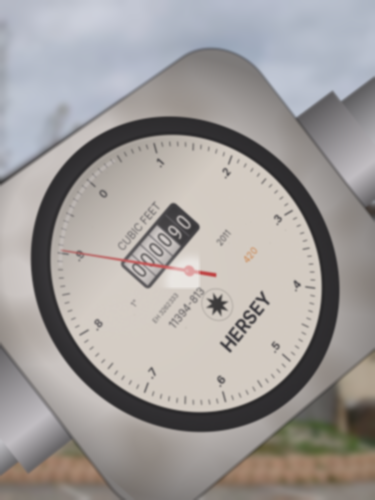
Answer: ft³ 89.90
